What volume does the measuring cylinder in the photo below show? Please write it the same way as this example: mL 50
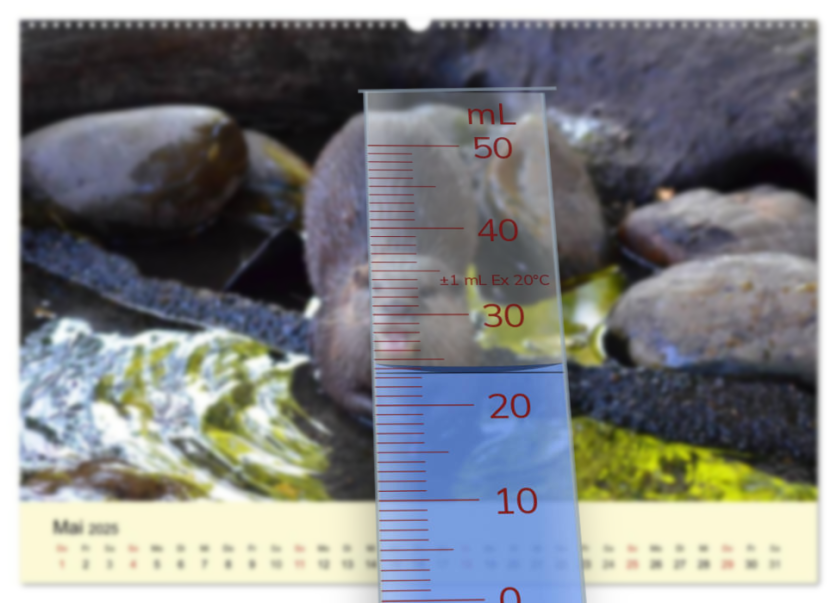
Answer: mL 23.5
